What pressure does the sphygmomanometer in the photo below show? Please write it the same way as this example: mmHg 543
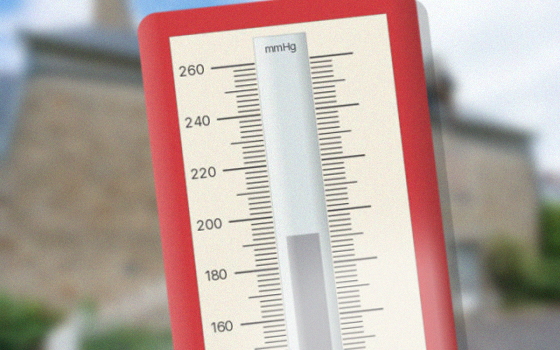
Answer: mmHg 192
